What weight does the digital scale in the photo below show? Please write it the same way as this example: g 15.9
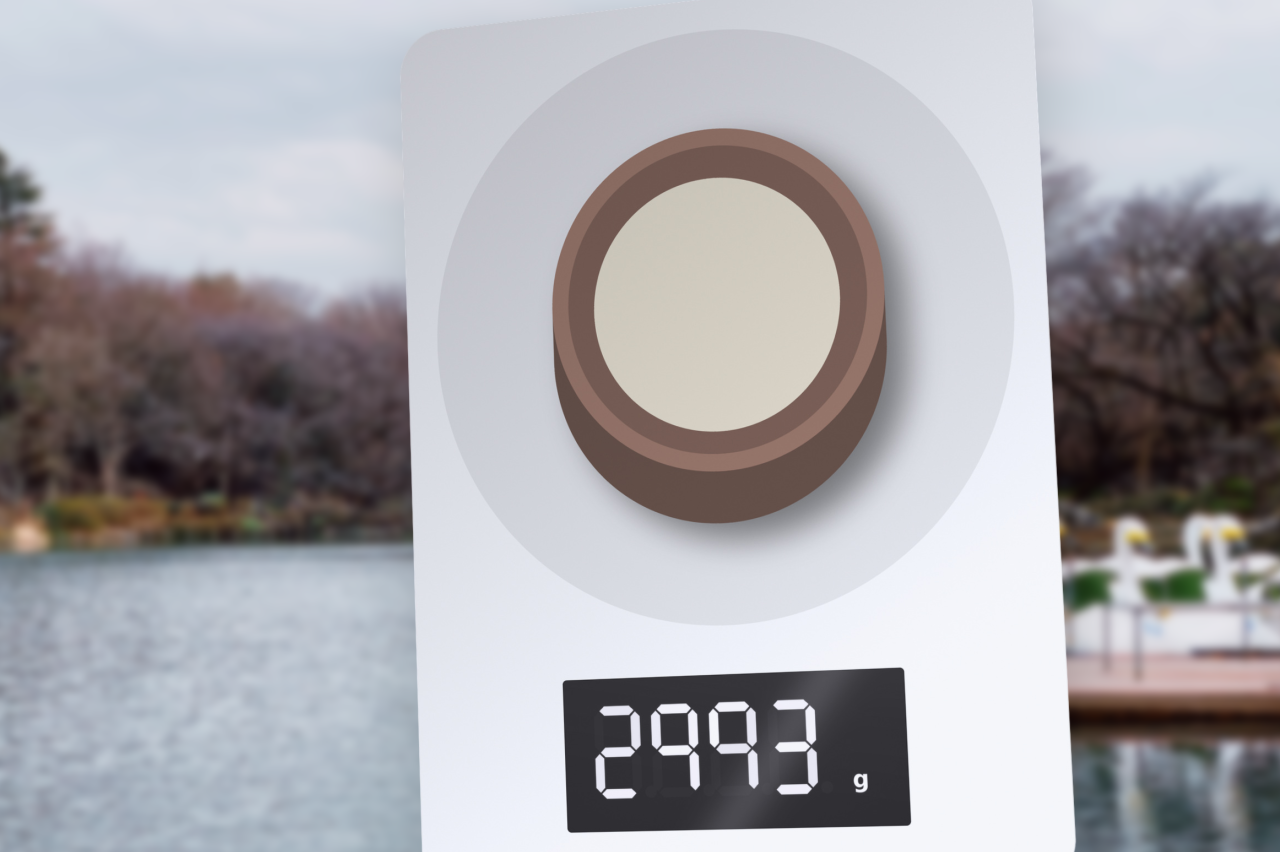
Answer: g 2993
